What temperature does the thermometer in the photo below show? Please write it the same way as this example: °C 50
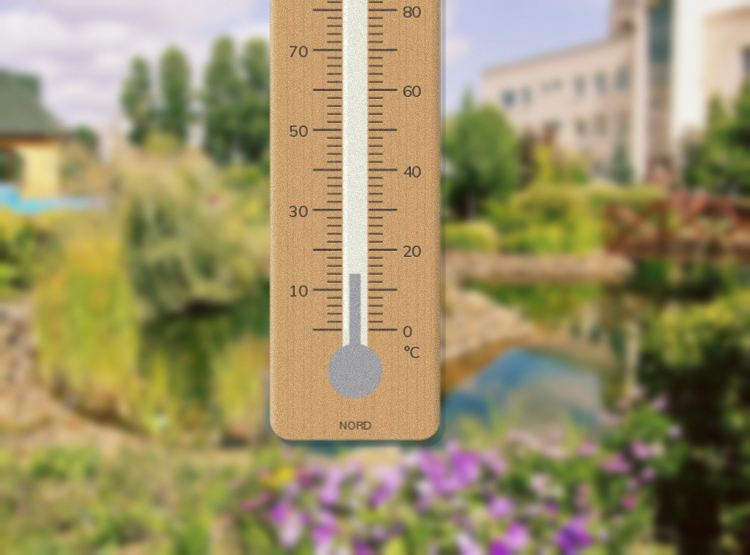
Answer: °C 14
